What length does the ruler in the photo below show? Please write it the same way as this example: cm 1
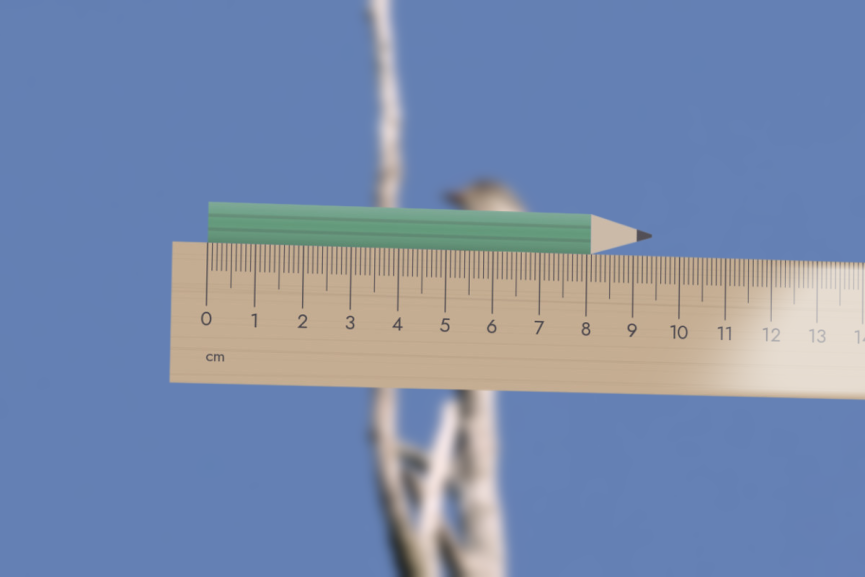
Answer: cm 9.4
